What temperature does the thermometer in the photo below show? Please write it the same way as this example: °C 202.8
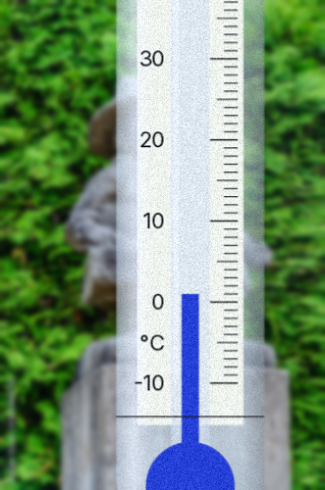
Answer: °C 1
